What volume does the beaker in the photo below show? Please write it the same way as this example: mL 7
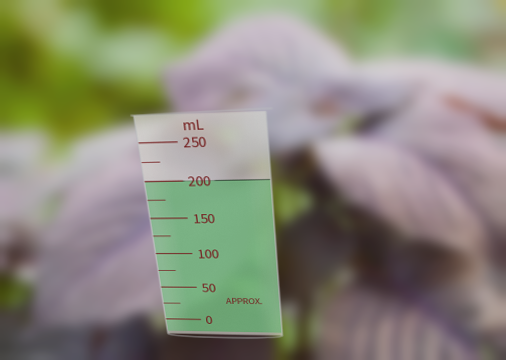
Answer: mL 200
